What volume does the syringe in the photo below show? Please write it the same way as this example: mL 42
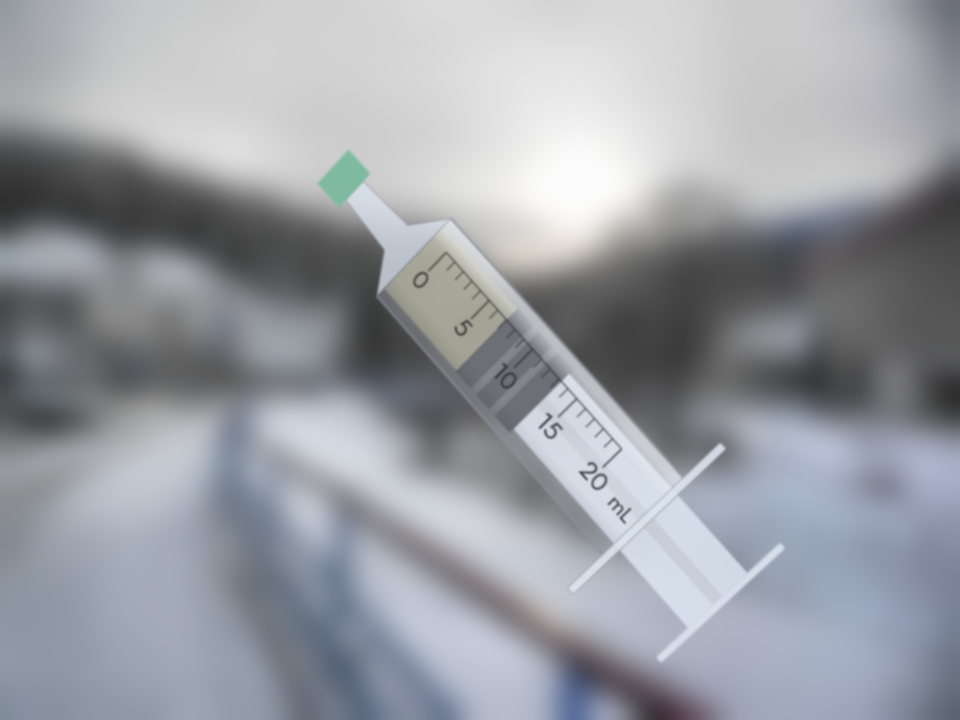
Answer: mL 7
